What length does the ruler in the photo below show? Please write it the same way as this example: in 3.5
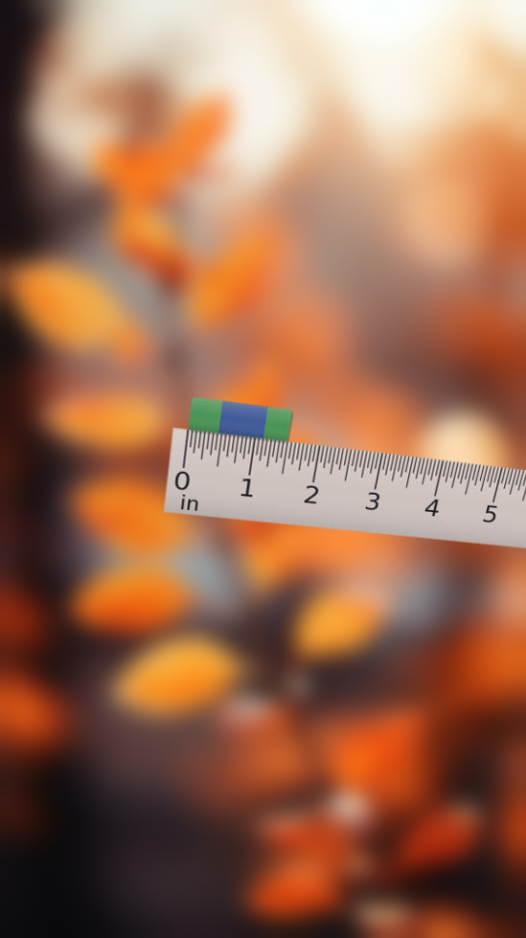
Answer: in 1.5
